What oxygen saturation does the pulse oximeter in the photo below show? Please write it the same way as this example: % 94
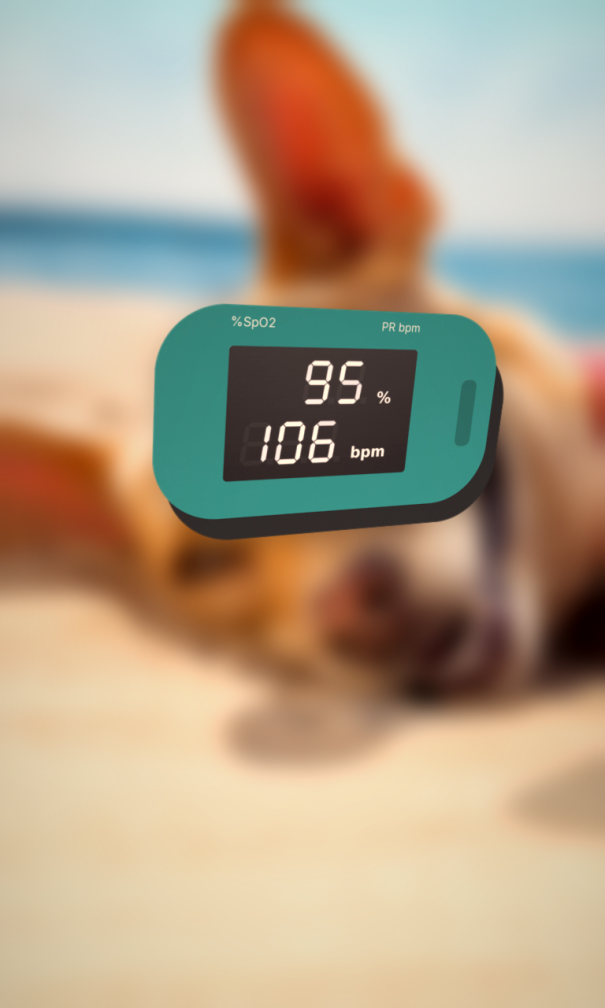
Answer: % 95
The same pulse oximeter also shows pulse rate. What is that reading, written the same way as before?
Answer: bpm 106
